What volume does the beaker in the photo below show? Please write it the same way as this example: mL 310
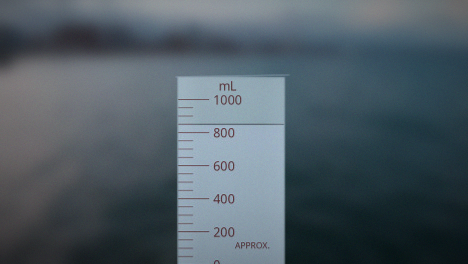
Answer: mL 850
